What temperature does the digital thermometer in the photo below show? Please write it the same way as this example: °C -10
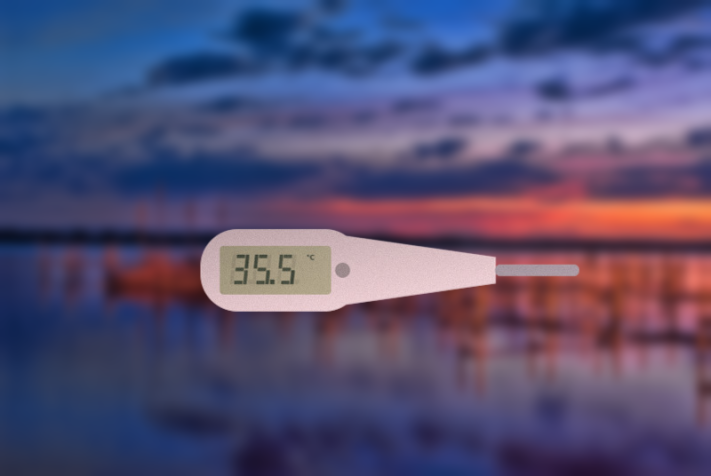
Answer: °C 35.5
